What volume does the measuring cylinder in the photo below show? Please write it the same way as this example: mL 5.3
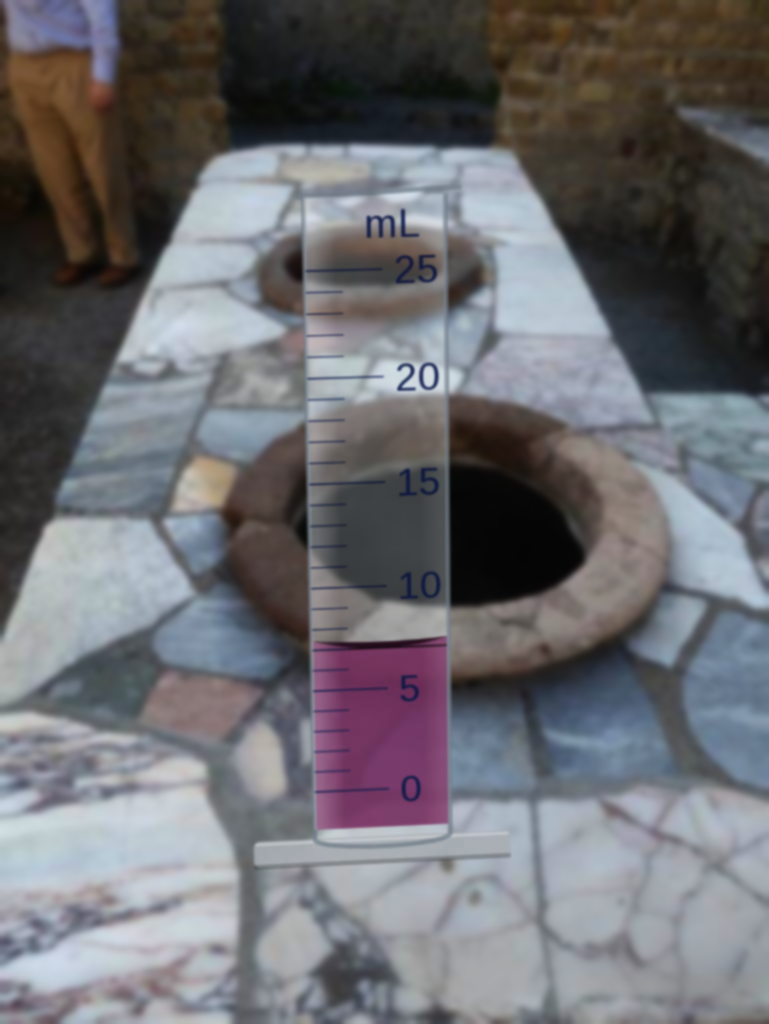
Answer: mL 7
